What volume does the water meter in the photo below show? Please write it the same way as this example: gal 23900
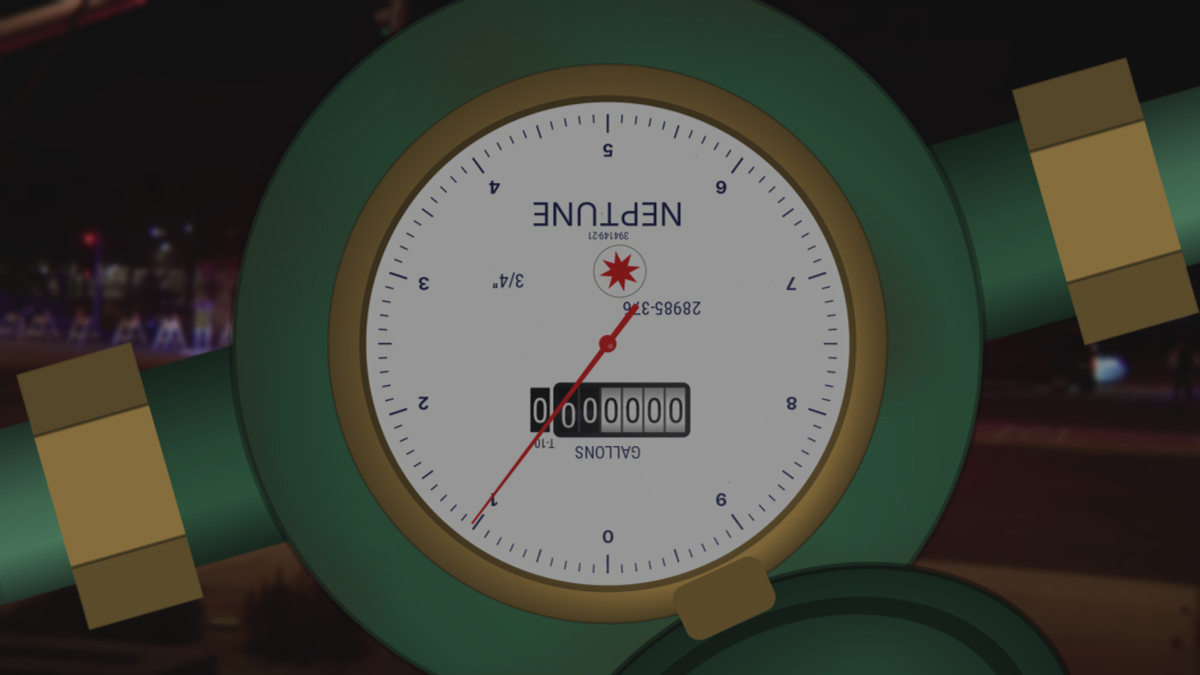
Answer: gal 1.0
